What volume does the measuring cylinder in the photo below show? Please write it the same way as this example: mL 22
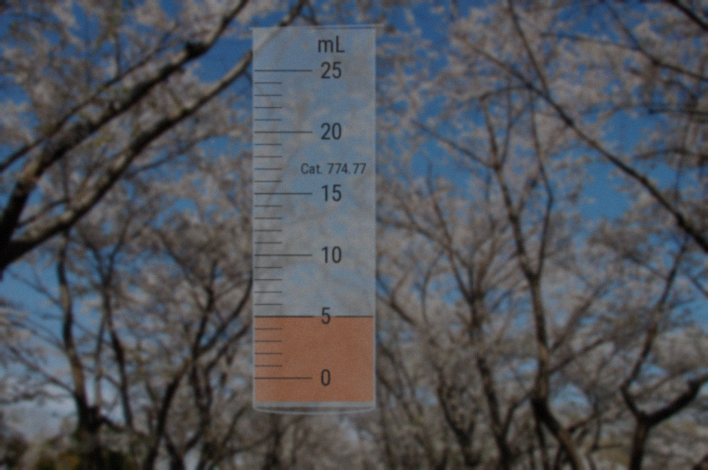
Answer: mL 5
